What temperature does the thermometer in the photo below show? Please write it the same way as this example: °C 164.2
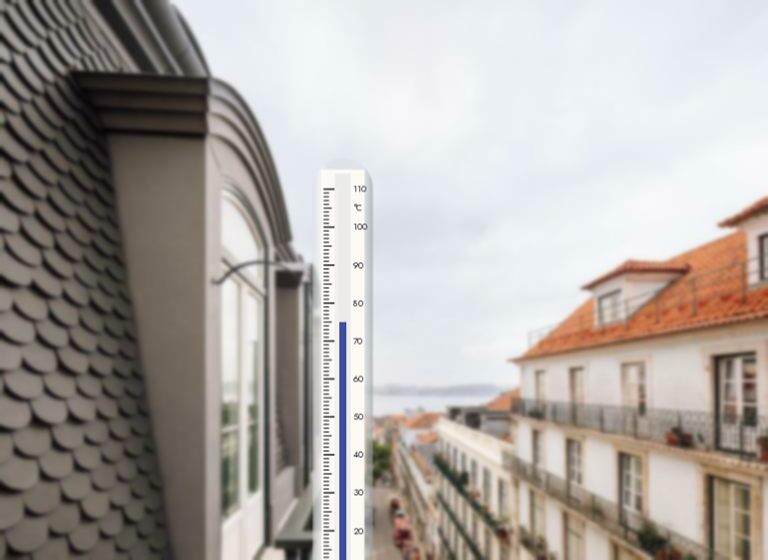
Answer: °C 75
